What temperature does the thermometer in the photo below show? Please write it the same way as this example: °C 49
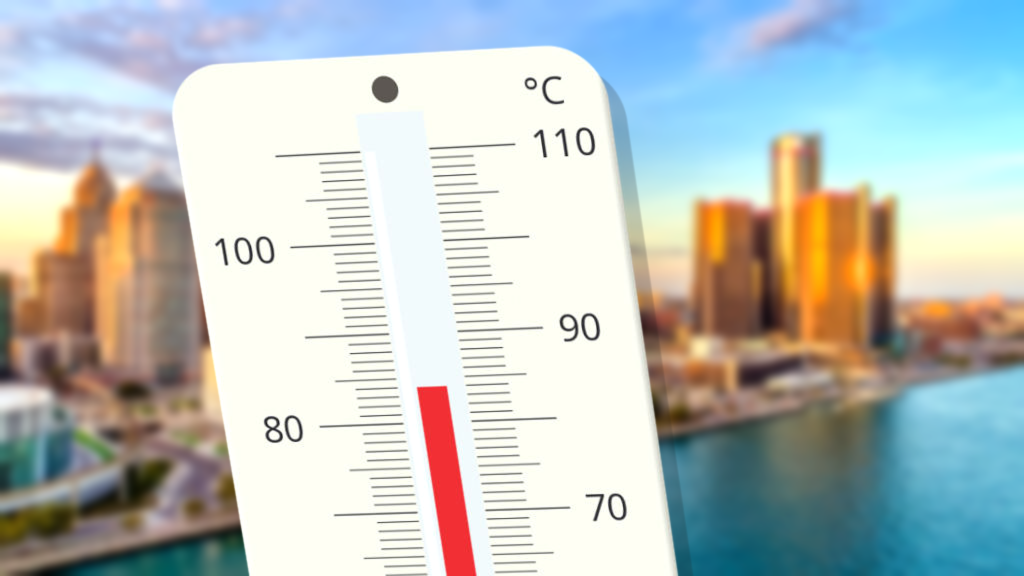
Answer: °C 84
